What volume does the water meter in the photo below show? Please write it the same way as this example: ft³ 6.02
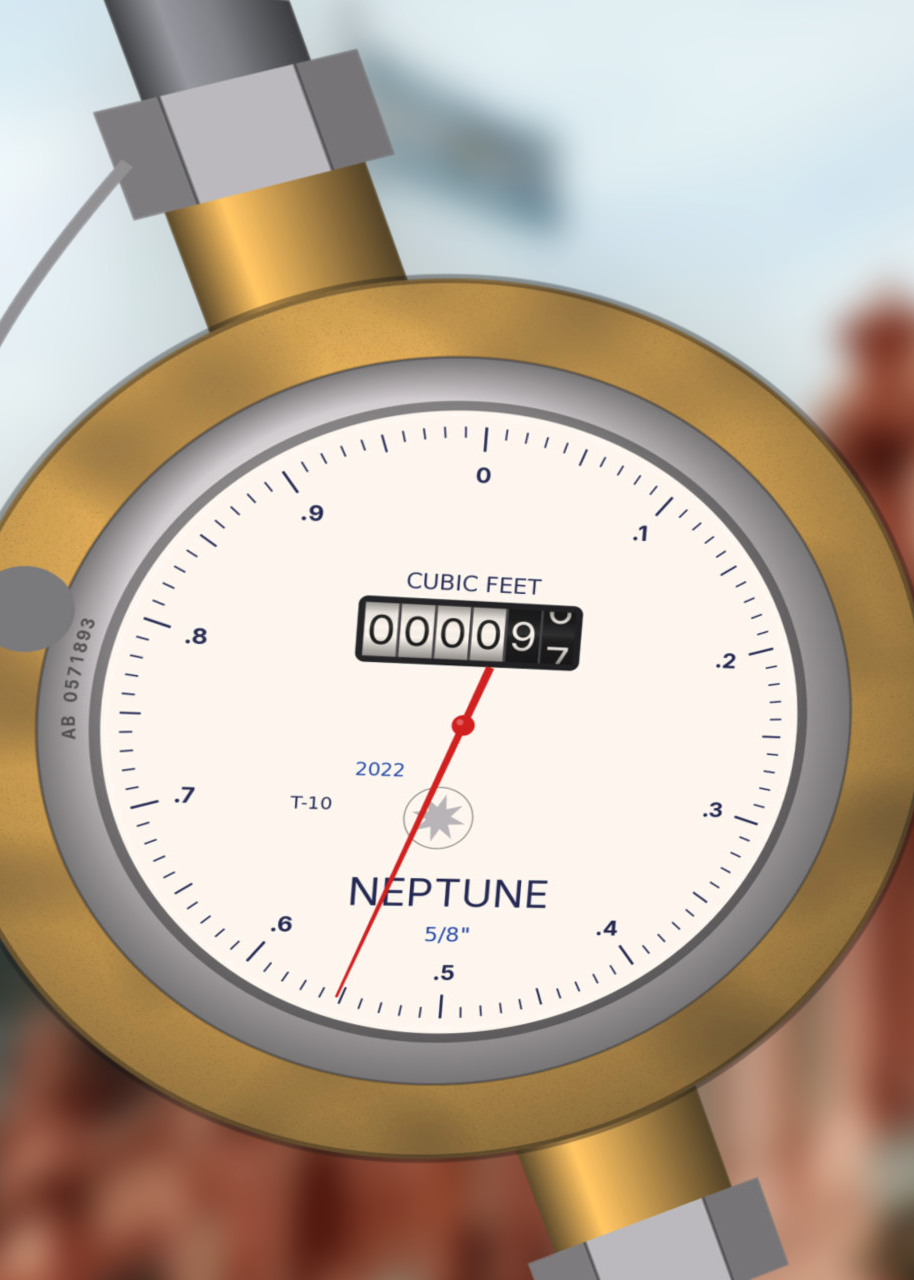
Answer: ft³ 96.55
